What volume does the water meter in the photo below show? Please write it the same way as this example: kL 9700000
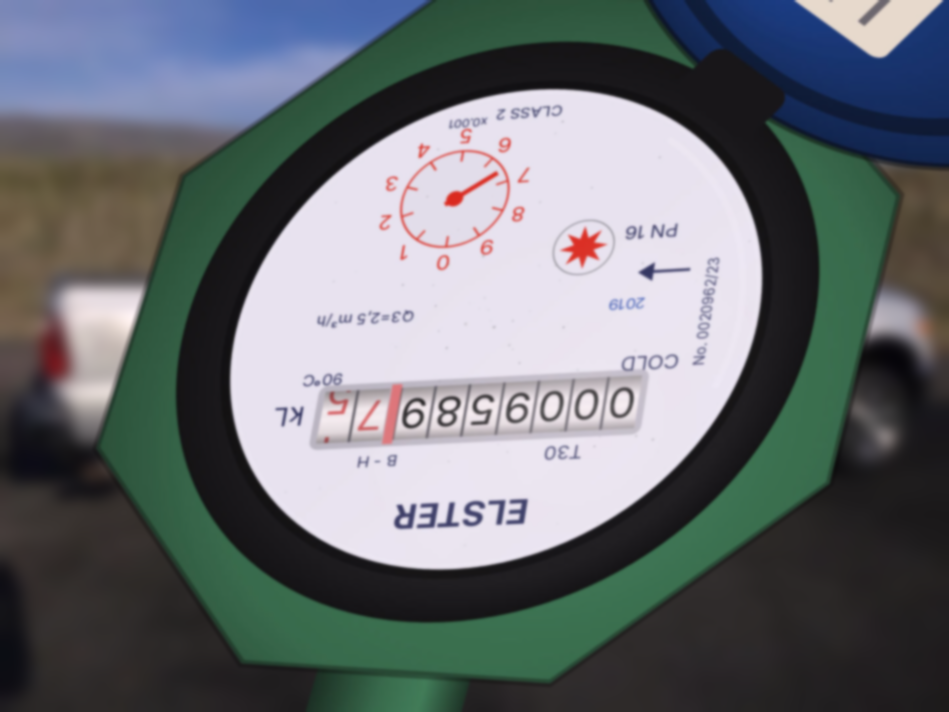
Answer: kL 9589.746
